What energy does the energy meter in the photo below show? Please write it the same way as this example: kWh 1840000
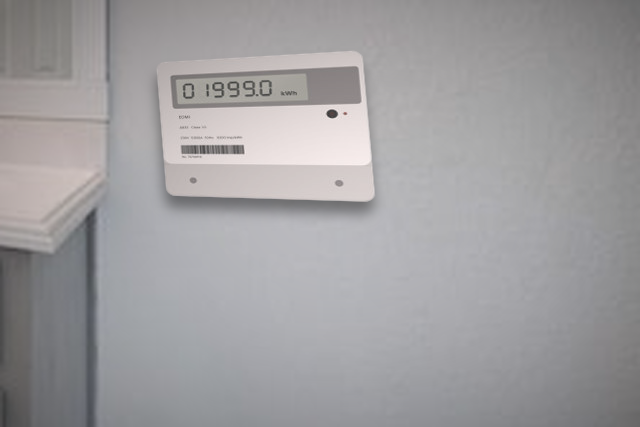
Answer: kWh 1999.0
